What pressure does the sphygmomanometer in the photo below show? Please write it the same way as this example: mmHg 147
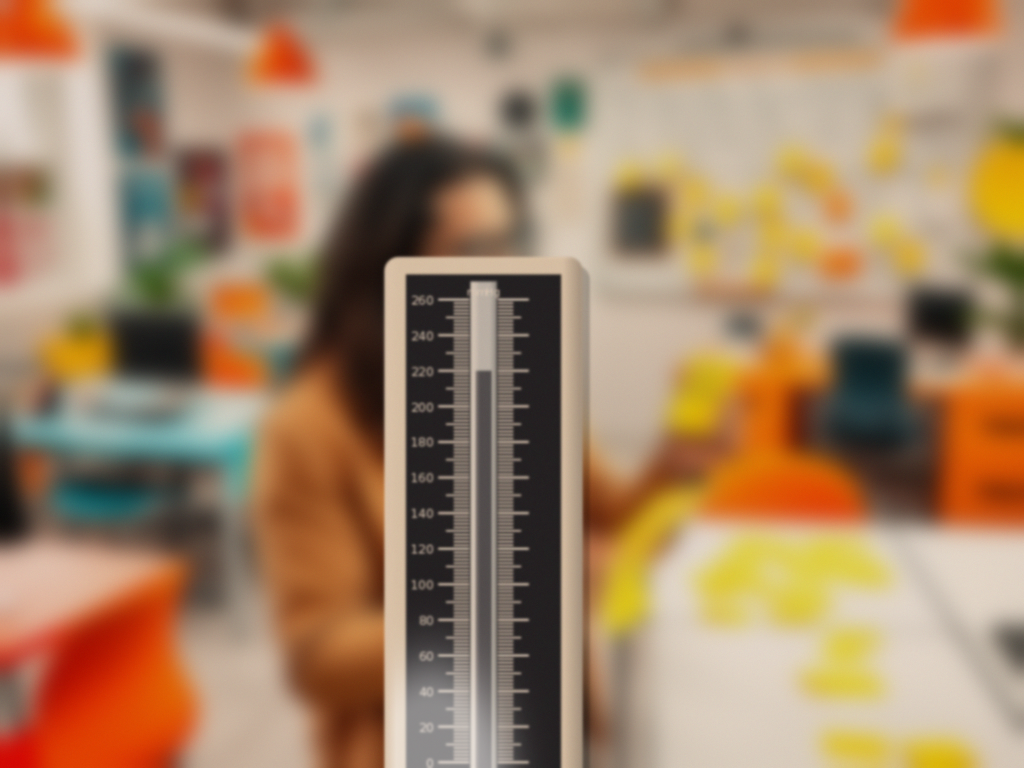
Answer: mmHg 220
